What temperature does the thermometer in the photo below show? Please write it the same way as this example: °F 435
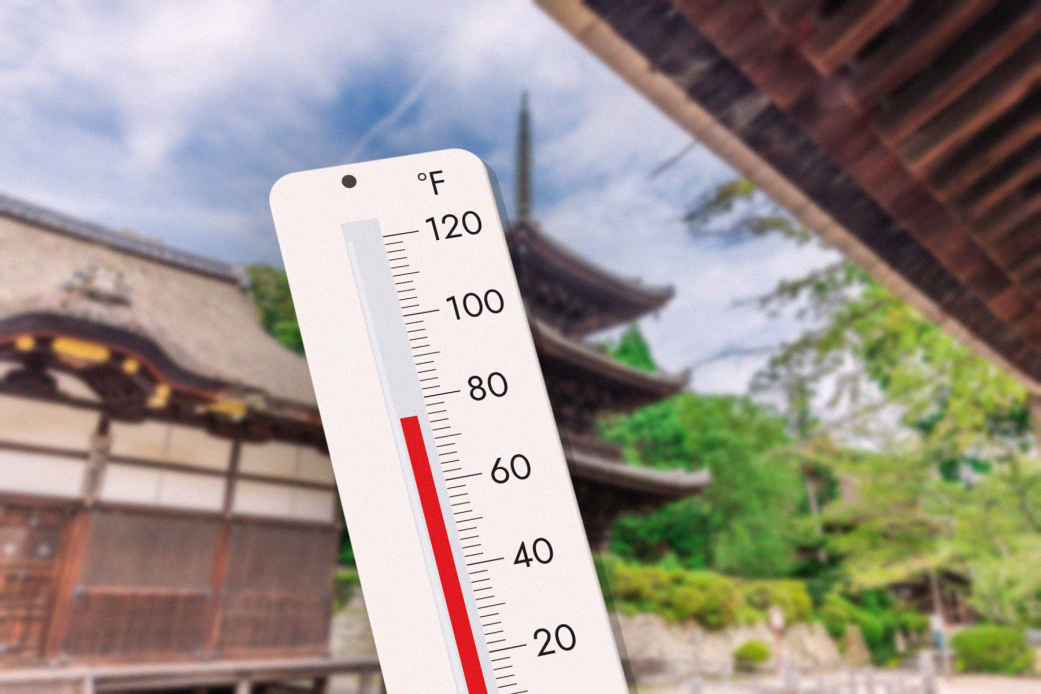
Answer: °F 76
